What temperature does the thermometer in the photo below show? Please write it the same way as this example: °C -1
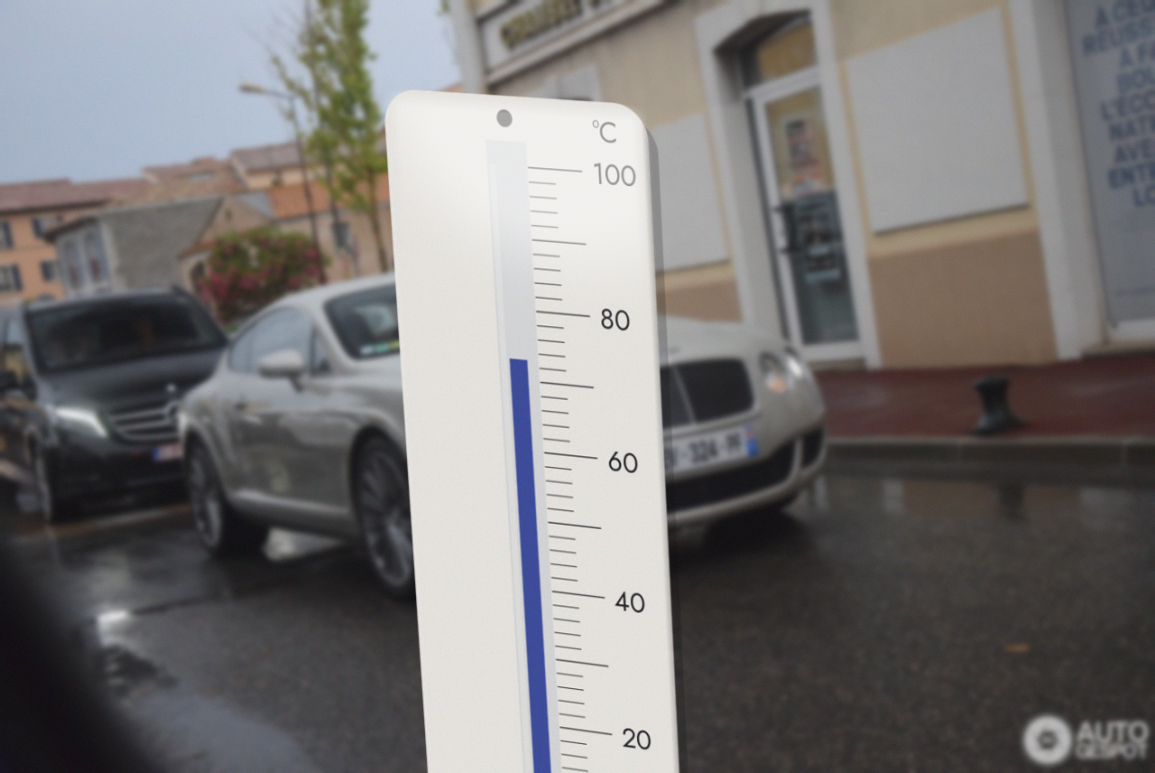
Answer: °C 73
